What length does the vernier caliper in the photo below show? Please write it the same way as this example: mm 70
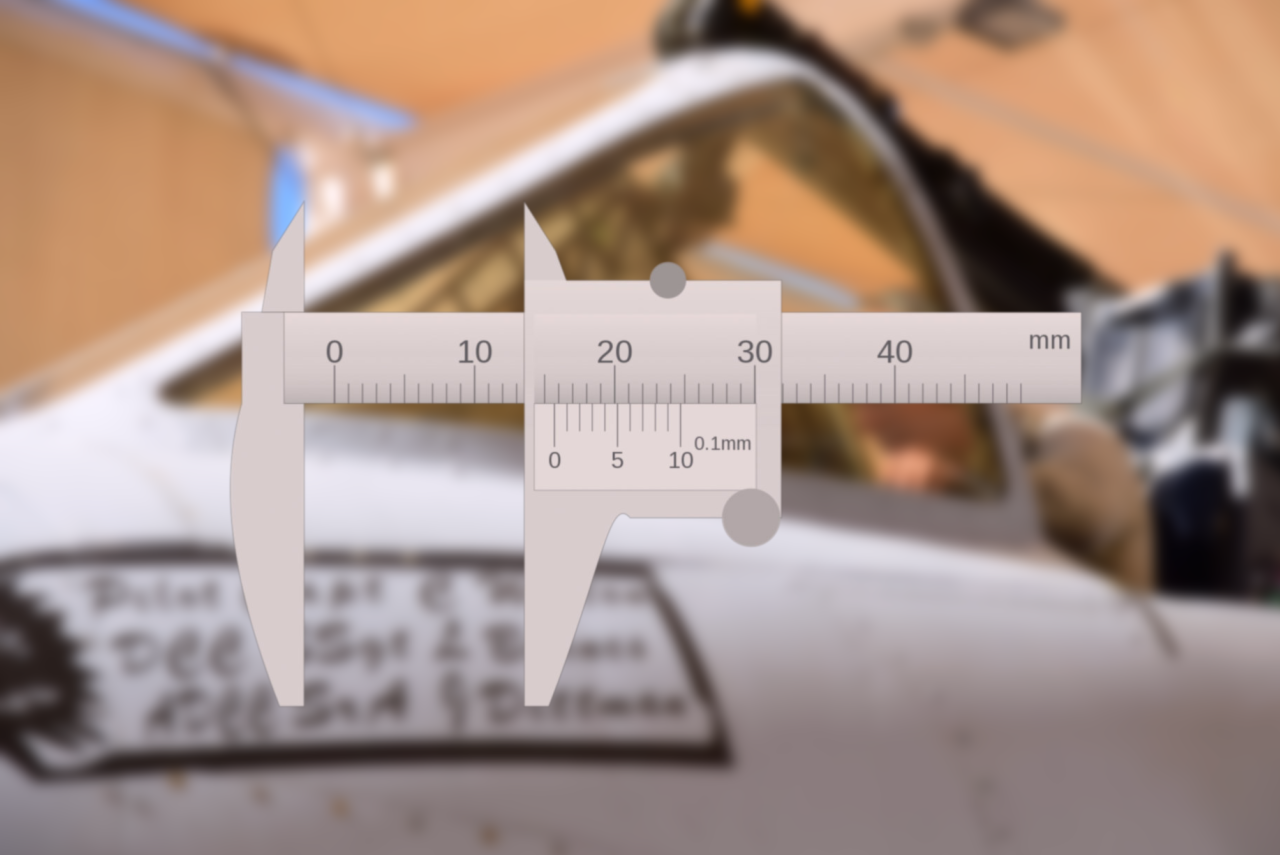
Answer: mm 15.7
